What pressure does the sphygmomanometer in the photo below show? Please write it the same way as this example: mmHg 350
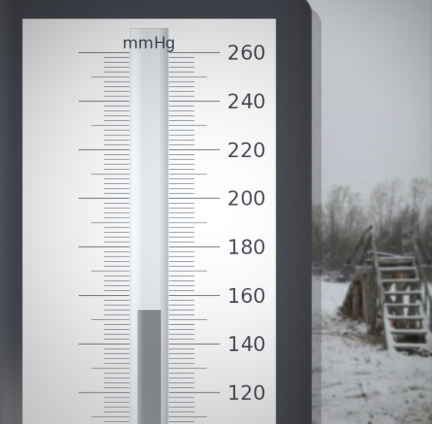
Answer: mmHg 154
